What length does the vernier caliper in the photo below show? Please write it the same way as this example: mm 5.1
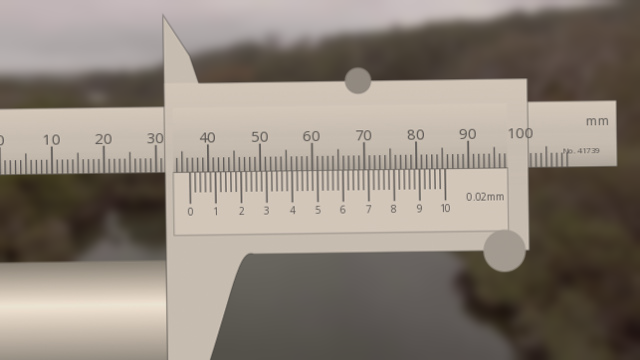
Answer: mm 36.5
